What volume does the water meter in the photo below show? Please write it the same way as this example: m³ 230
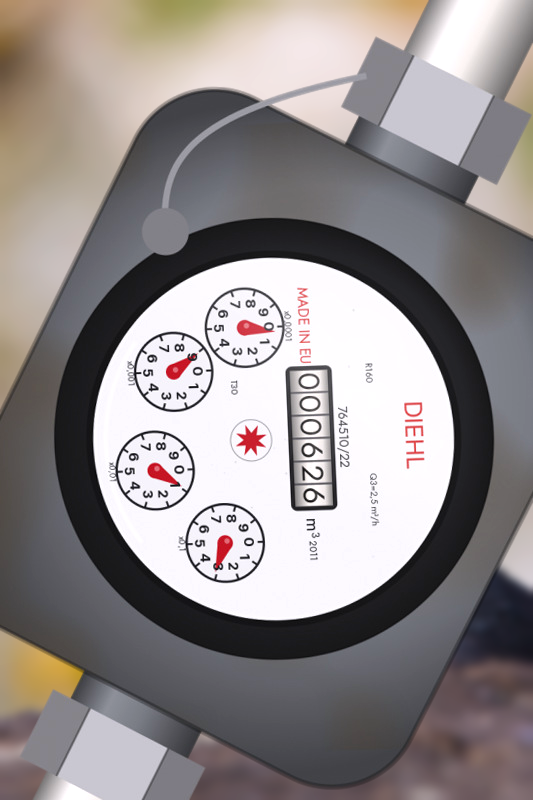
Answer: m³ 626.3090
